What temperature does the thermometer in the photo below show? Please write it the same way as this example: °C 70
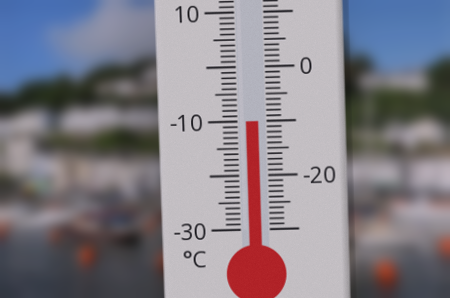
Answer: °C -10
